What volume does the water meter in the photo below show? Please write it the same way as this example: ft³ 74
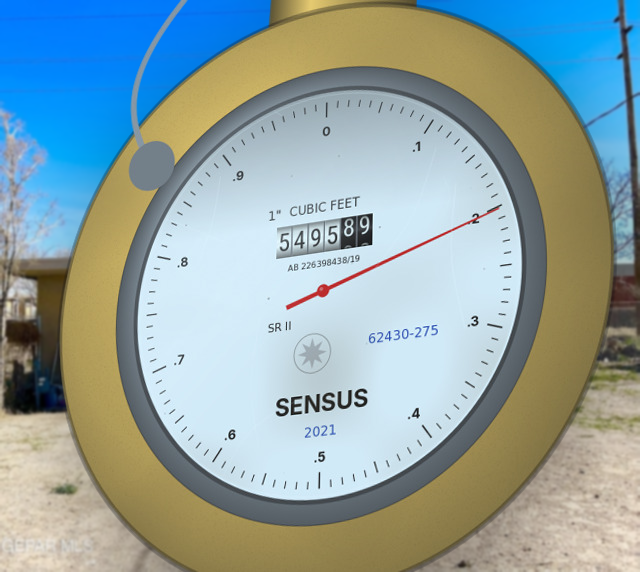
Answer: ft³ 549589.20
